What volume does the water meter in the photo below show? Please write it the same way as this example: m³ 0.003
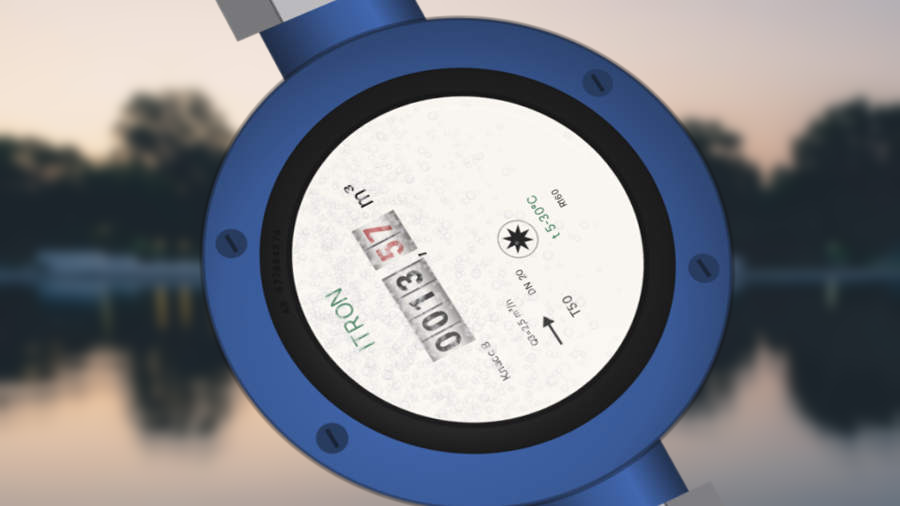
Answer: m³ 13.57
